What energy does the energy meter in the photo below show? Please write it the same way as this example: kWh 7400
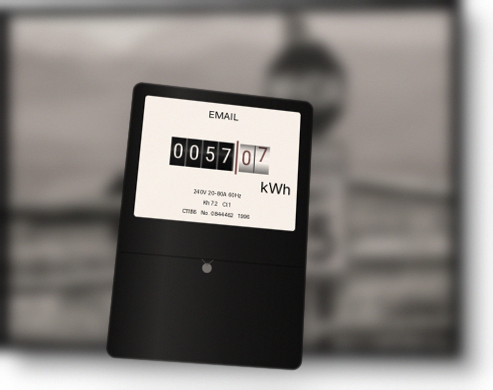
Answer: kWh 57.07
